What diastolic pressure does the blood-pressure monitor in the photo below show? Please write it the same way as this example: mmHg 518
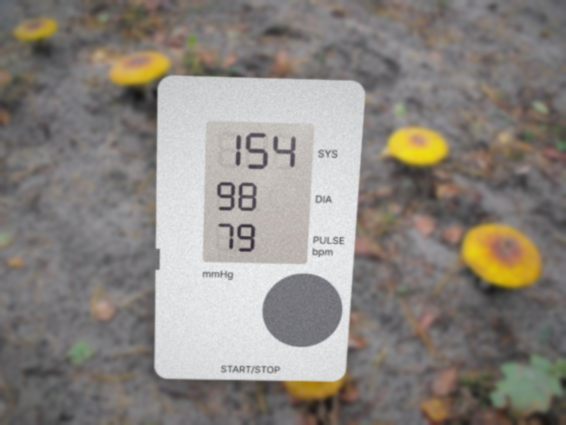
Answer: mmHg 98
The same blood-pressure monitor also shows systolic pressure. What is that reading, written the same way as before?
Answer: mmHg 154
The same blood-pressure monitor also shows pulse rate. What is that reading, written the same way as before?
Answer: bpm 79
